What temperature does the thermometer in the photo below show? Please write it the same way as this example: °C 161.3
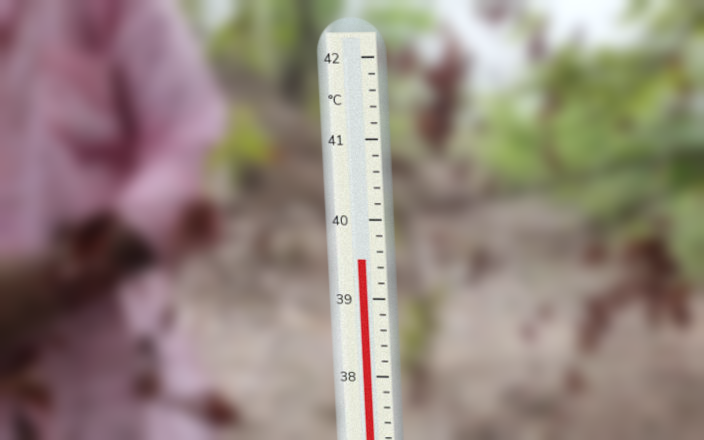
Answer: °C 39.5
